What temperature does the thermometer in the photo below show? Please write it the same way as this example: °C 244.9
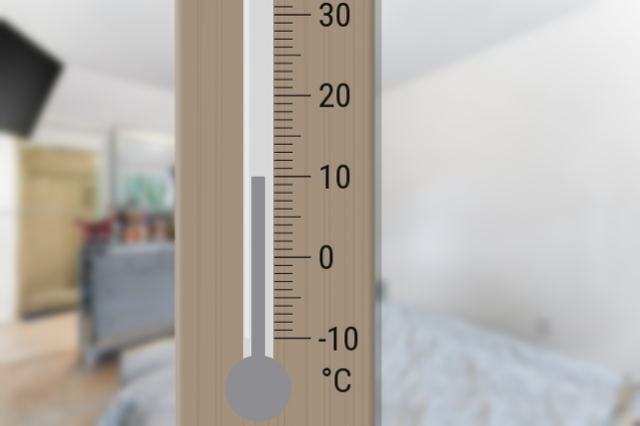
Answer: °C 10
